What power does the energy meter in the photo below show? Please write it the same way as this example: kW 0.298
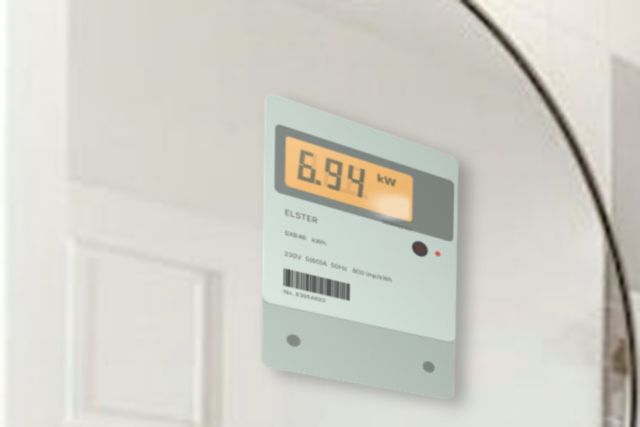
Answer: kW 6.94
